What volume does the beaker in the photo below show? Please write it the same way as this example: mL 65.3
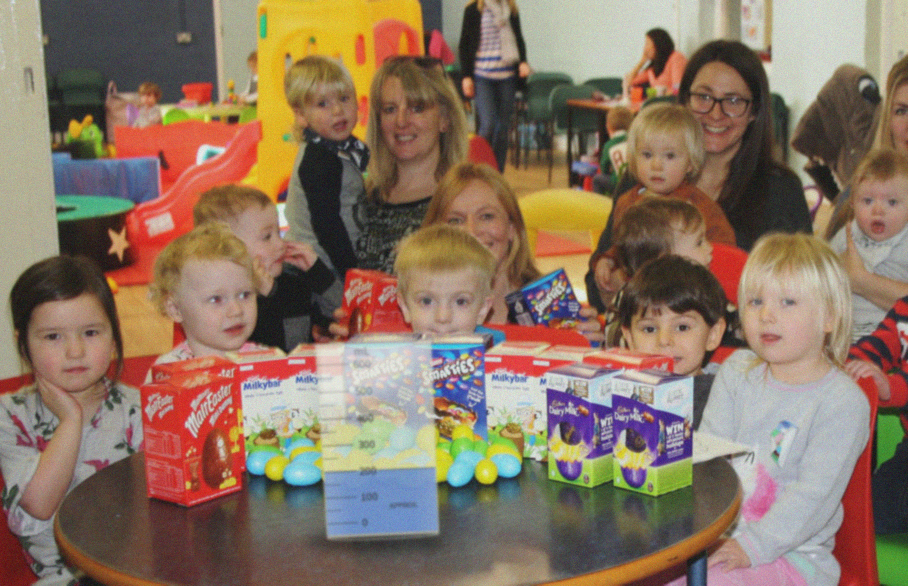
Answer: mL 200
